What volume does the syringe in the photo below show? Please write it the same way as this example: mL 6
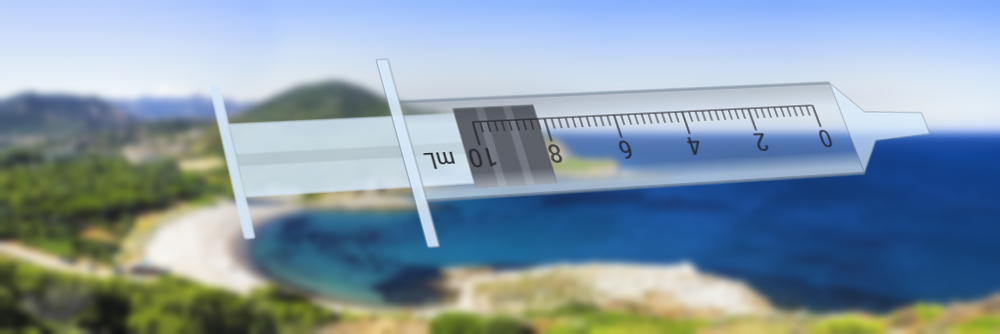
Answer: mL 8.2
